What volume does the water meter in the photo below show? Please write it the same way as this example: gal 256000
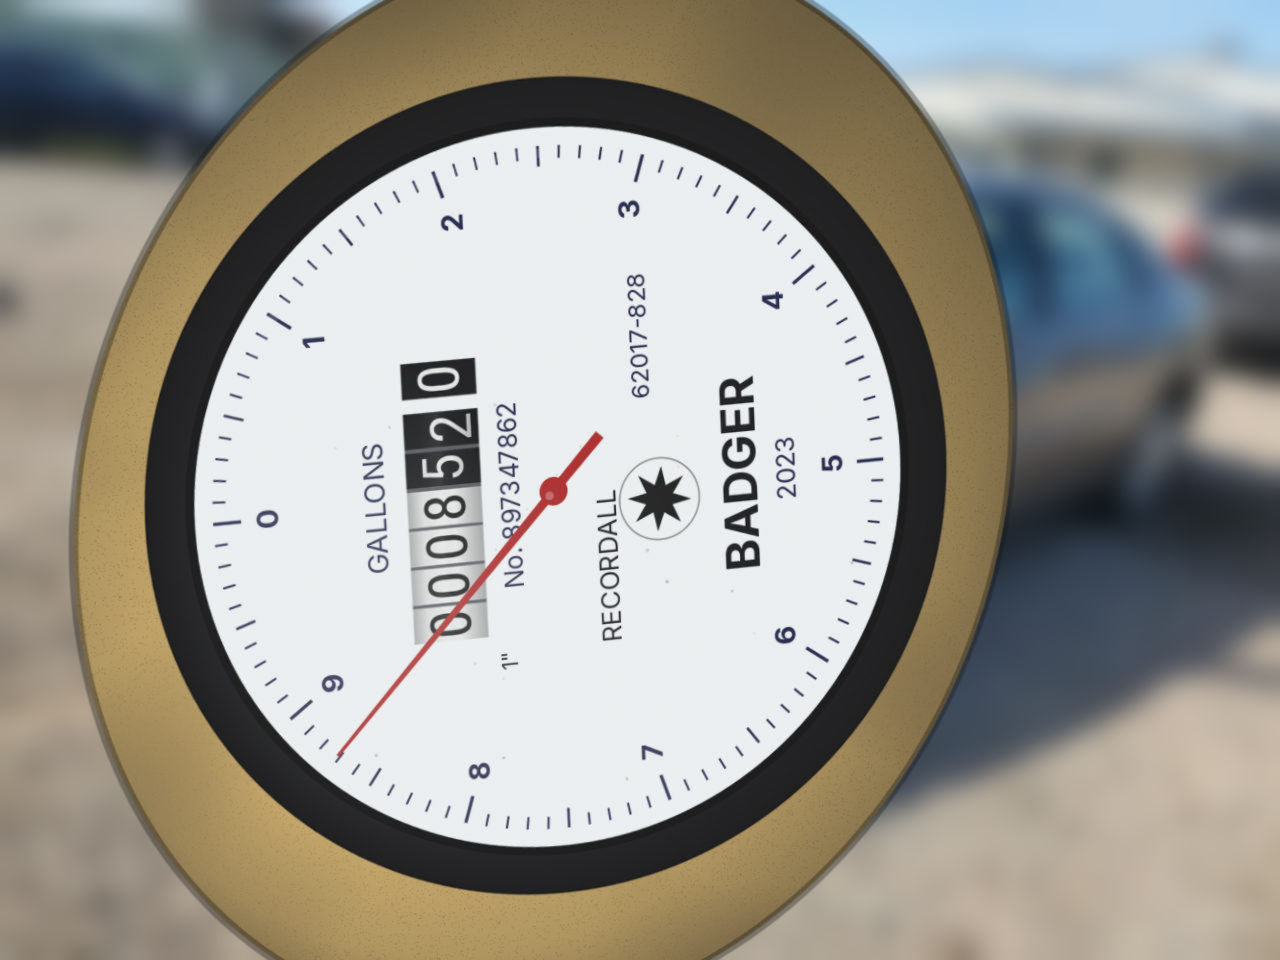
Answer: gal 8518.7
